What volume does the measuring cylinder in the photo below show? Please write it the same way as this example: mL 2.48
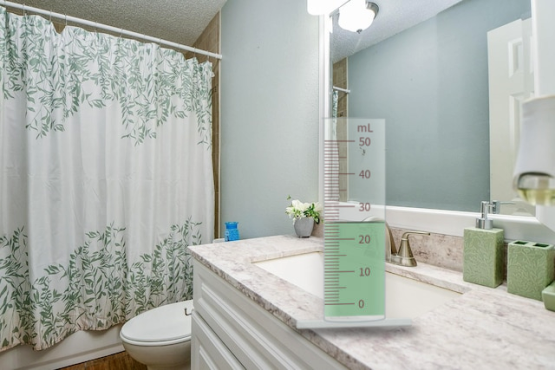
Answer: mL 25
